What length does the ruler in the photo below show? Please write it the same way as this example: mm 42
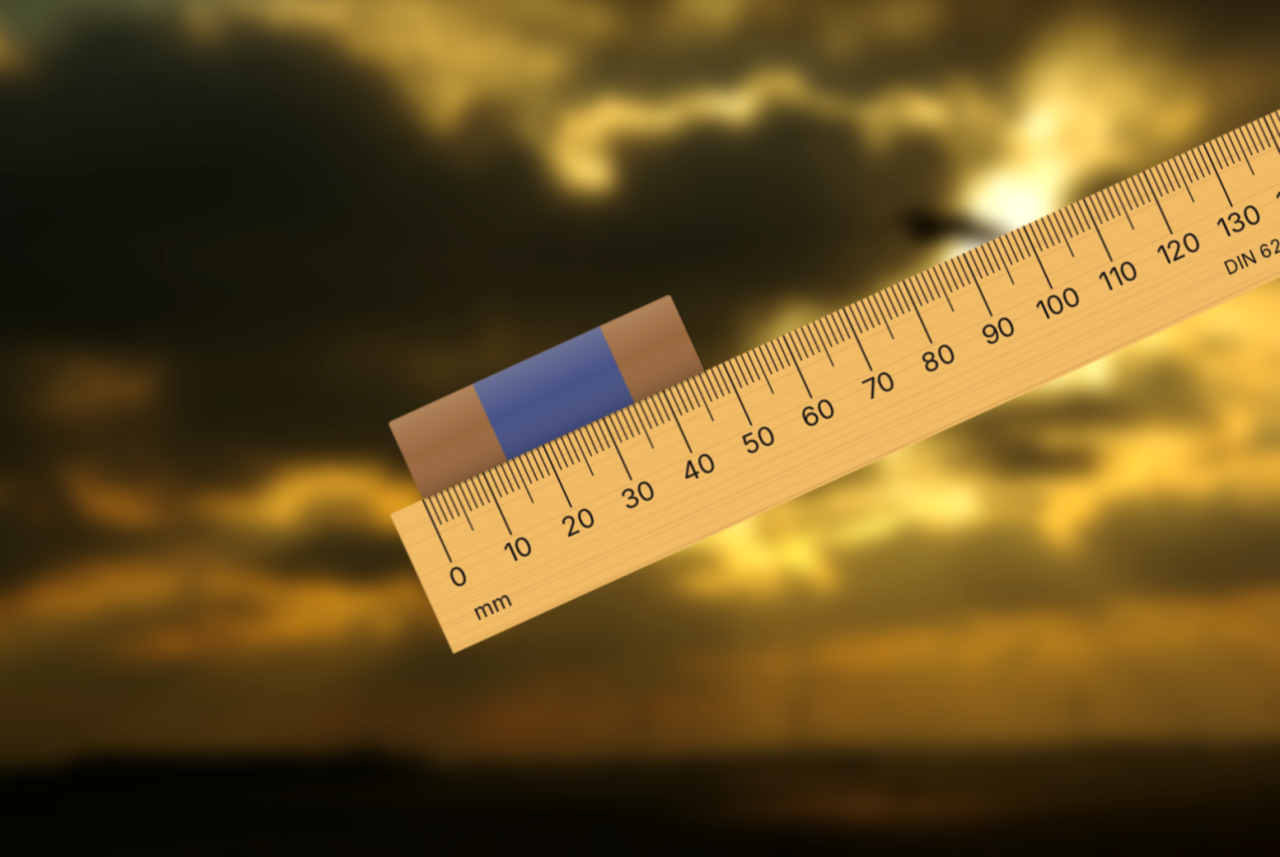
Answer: mm 47
